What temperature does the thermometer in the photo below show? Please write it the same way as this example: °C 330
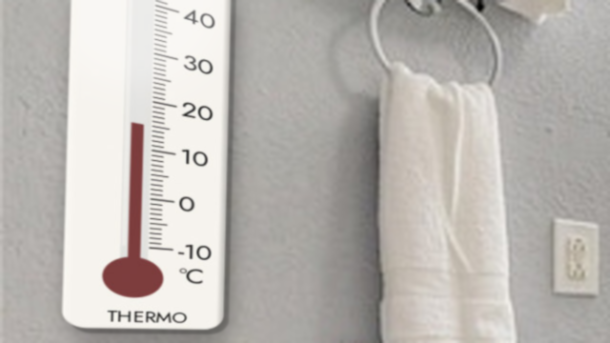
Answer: °C 15
